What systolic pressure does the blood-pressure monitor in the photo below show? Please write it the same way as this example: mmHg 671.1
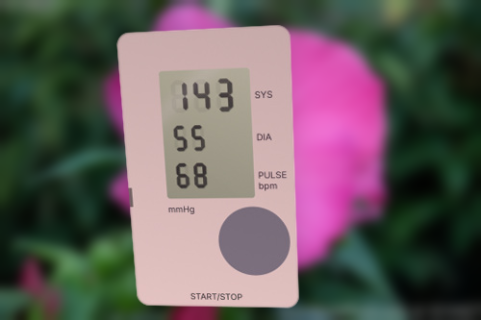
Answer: mmHg 143
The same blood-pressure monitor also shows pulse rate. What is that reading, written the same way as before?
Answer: bpm 68
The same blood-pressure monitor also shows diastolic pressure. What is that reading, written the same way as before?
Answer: mmHg 55
